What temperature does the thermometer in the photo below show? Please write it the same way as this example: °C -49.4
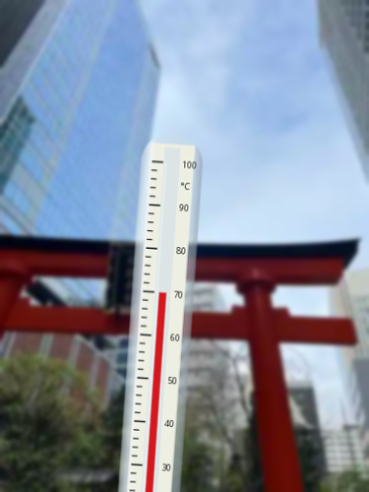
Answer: °C 70
